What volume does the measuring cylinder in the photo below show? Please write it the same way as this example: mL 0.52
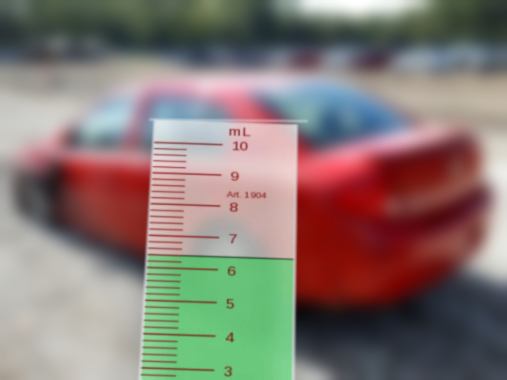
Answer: mL 6.4
